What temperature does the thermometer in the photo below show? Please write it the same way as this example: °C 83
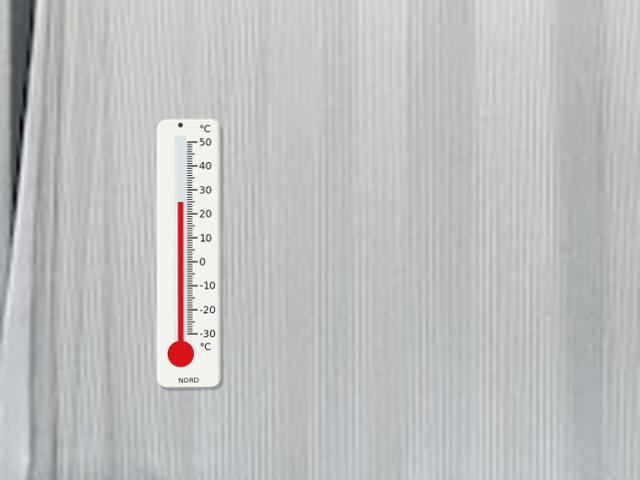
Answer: °C 25
